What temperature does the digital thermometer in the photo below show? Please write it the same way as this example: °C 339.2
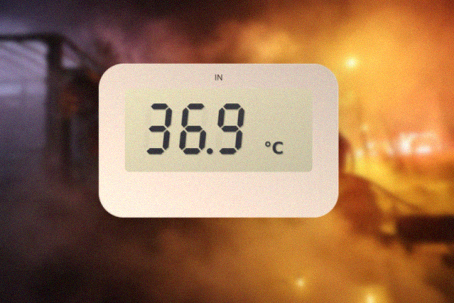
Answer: °C 36.9
